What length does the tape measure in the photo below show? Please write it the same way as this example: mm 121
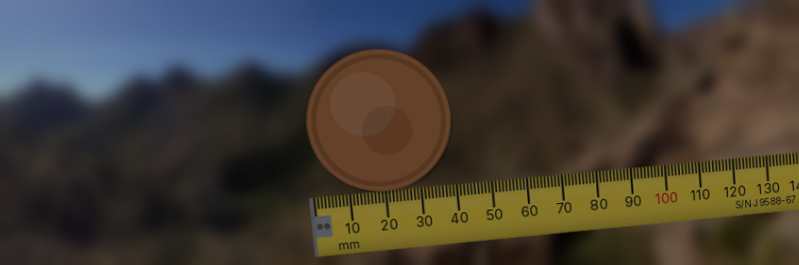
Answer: mm 40
